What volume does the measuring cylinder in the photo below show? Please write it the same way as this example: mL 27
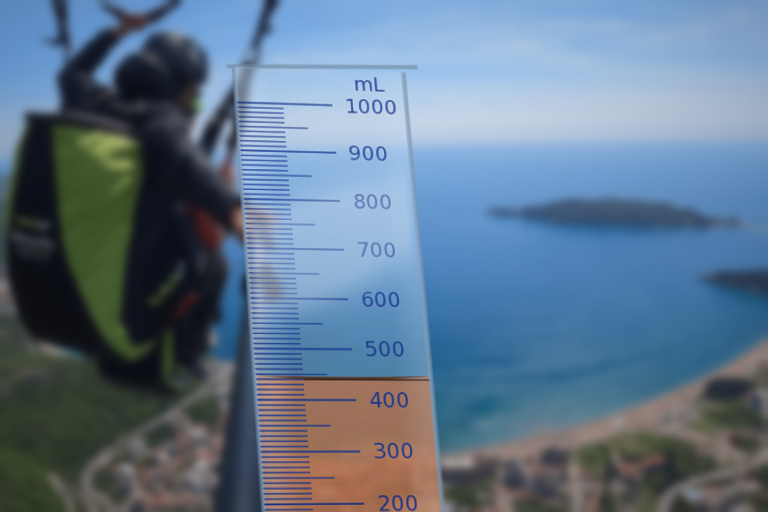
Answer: mL 440
